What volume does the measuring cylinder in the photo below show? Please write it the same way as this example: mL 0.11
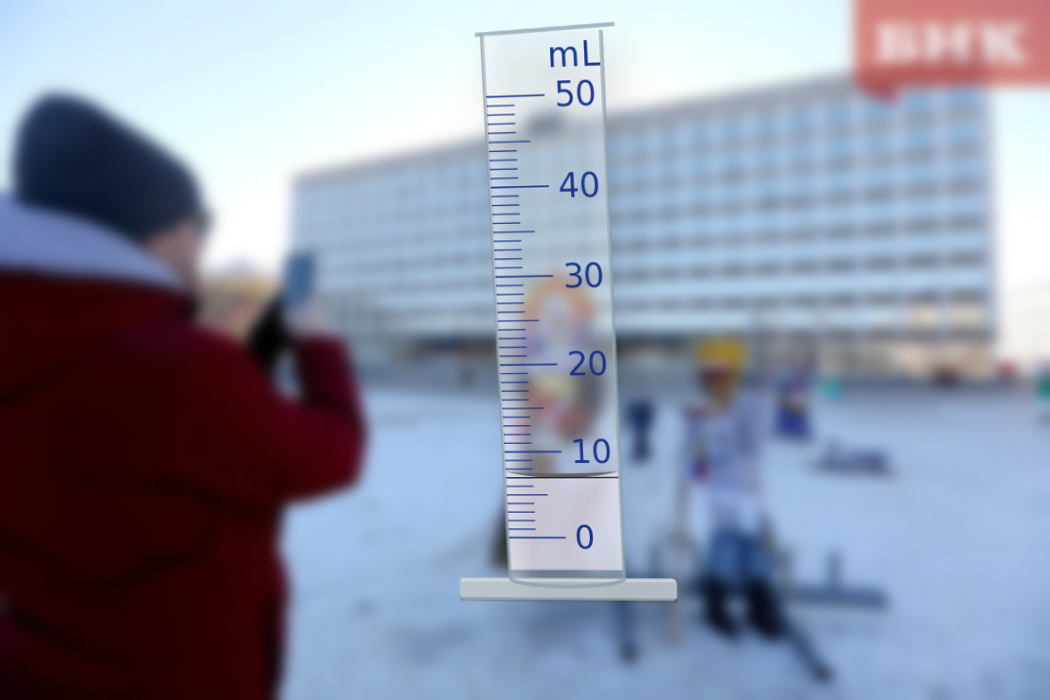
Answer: mL 7
